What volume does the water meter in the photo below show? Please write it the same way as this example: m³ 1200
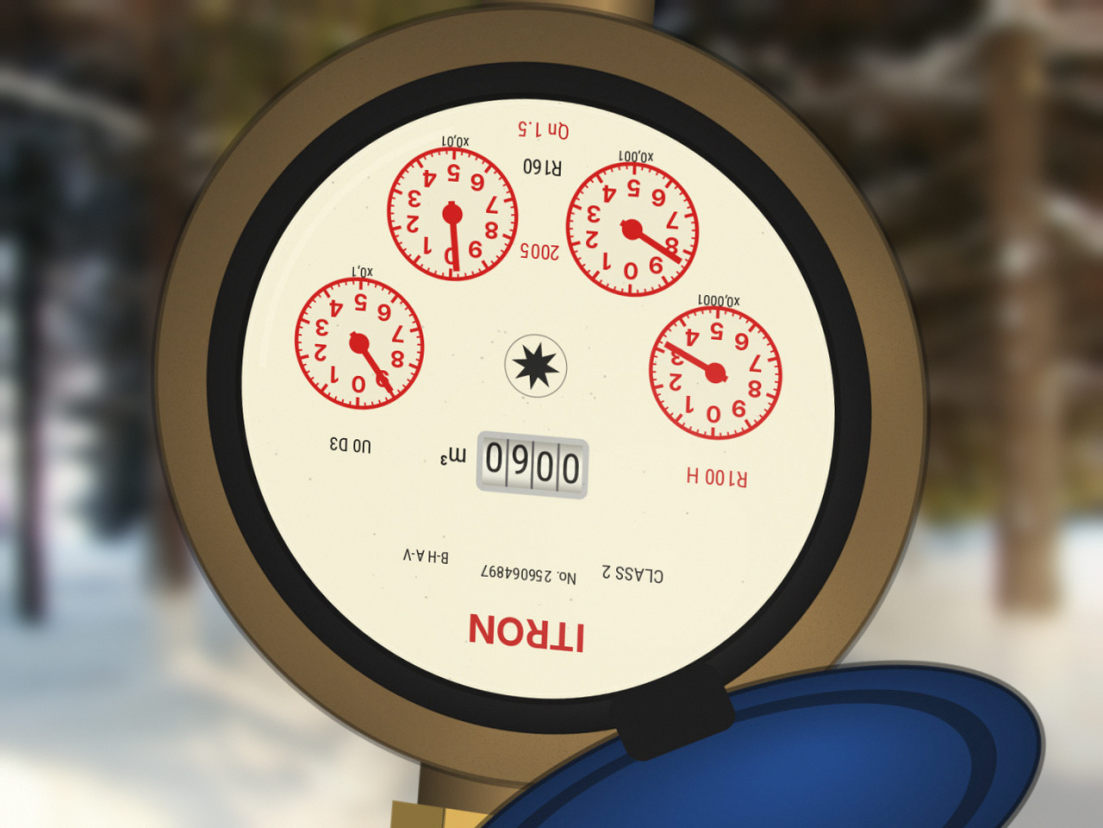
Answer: m³ 59.8983
